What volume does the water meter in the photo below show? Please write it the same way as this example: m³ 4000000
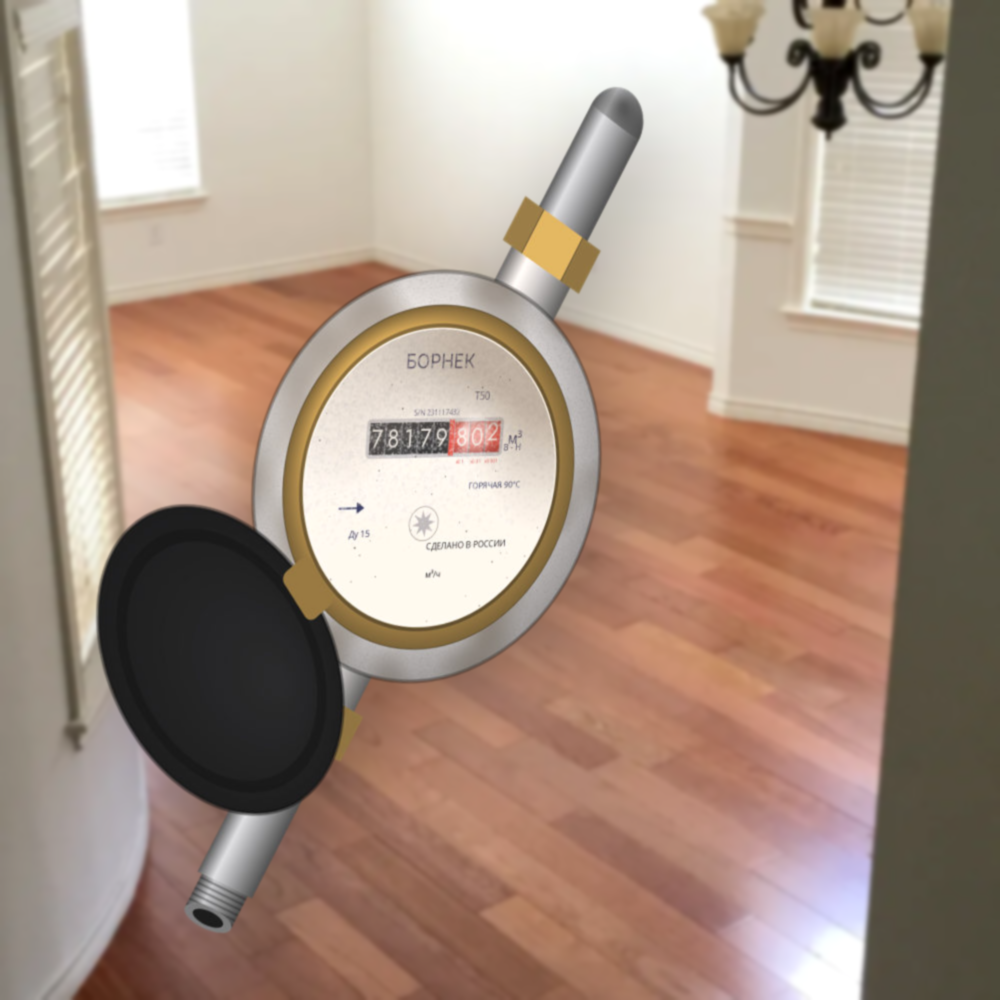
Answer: m³ 78179.802
